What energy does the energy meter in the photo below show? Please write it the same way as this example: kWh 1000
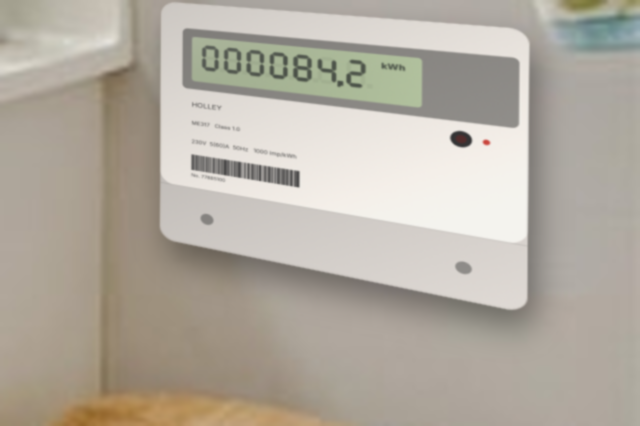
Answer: kWh 84.2
